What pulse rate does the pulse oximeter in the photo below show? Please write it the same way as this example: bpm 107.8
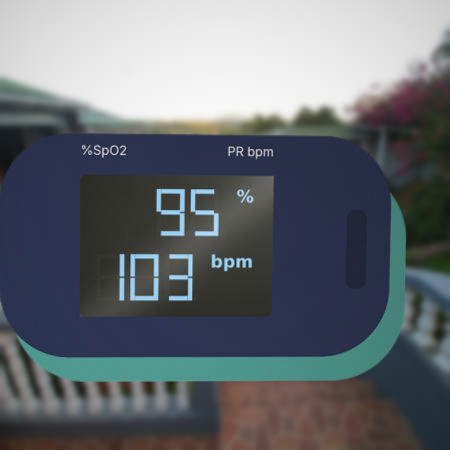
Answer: bpm 103
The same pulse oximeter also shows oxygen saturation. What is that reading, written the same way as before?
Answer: % 95
